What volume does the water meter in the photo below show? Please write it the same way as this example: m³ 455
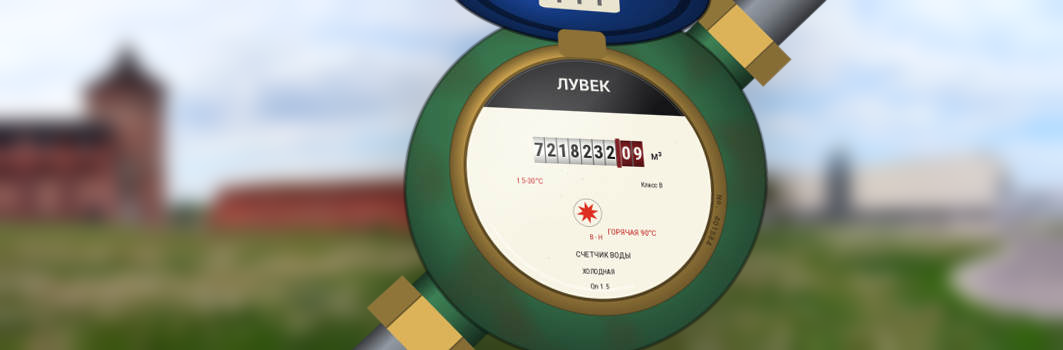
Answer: m³ 7218232.09
